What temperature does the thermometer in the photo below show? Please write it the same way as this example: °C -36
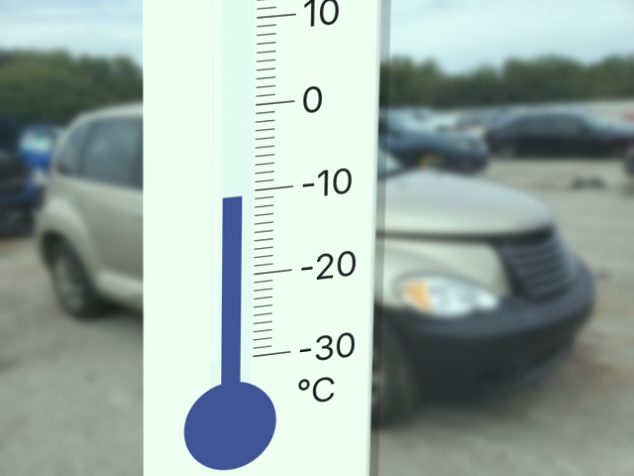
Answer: °C -10.5
